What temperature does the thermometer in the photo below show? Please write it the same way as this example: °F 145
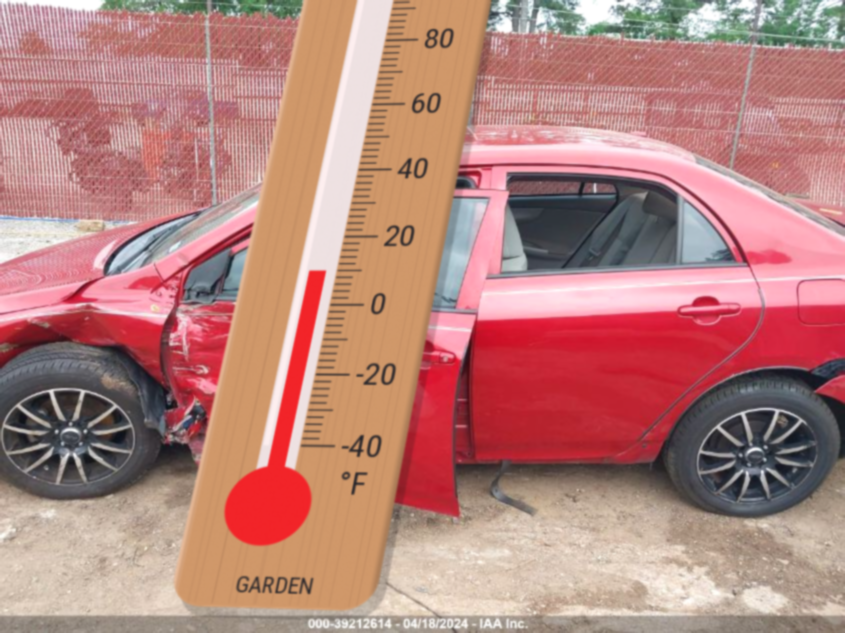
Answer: °F 10
